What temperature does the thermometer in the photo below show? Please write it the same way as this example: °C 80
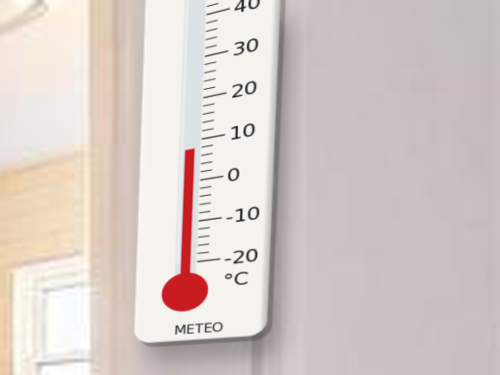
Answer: °C 8
